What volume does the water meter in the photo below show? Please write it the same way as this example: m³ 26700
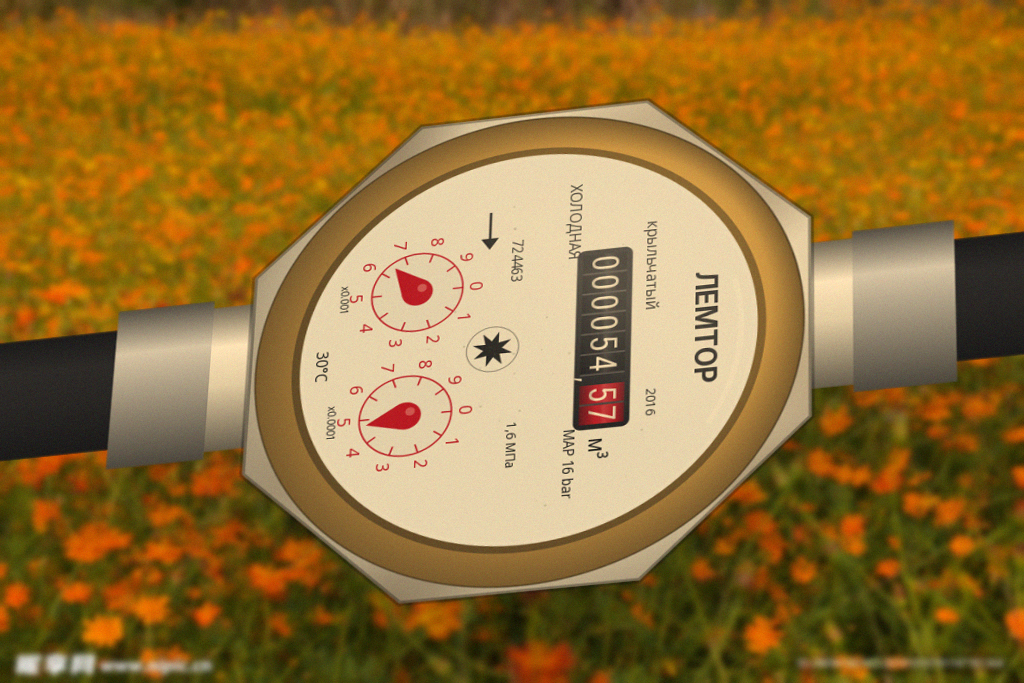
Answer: m³ 54.5764
